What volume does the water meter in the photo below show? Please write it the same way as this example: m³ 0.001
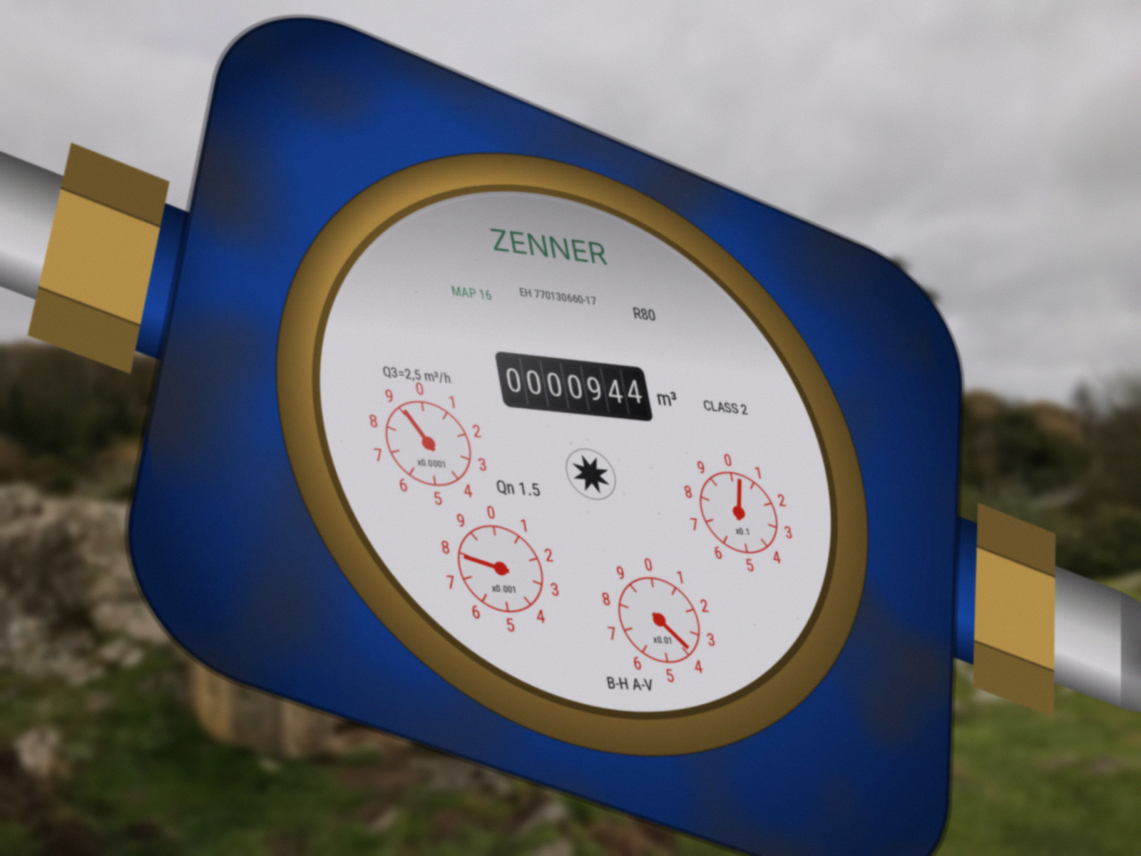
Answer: m³ 944.0379
